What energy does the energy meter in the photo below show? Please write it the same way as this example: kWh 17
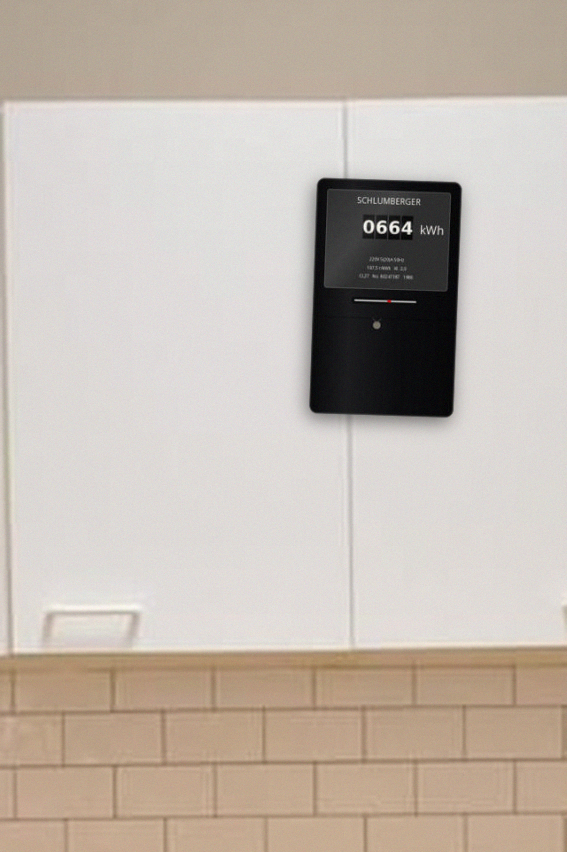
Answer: kWh 664
